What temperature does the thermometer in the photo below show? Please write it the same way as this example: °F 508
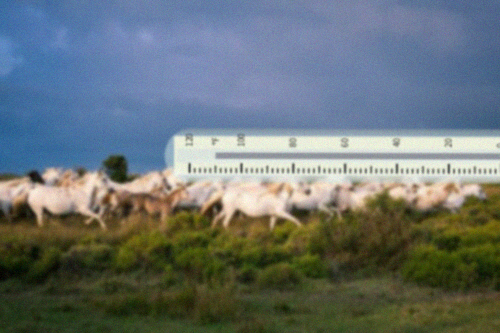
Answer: °F 110
